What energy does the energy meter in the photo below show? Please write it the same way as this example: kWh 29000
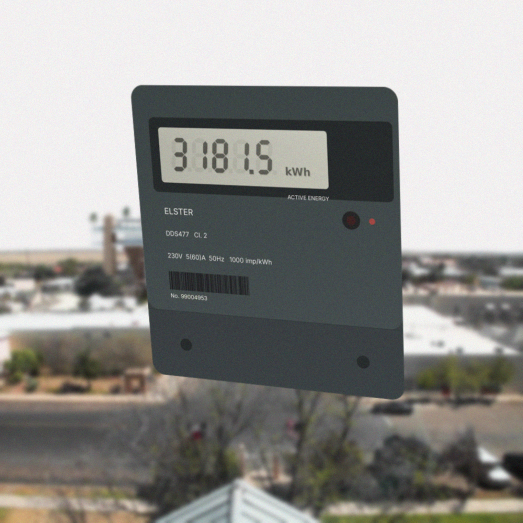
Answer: kWh 3181.5
